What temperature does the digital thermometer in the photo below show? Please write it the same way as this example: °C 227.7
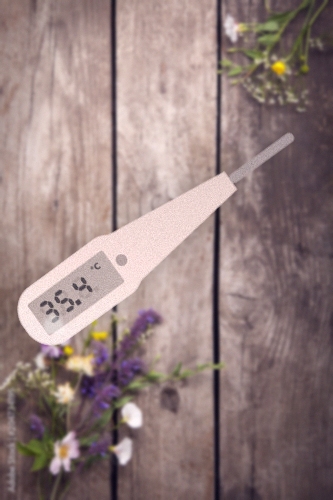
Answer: °C 35.4
